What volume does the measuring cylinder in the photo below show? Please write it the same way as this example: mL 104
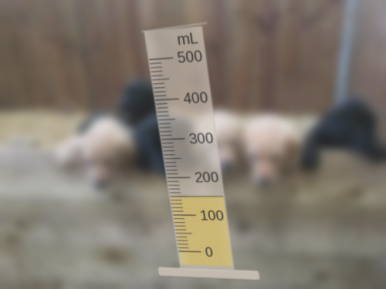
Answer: mL 150
